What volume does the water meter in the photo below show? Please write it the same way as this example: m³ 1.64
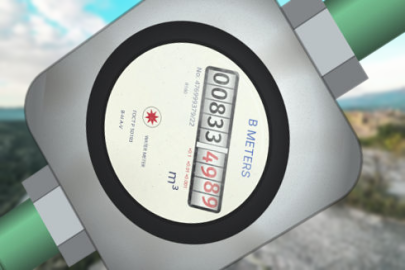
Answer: m³ 833.4989
